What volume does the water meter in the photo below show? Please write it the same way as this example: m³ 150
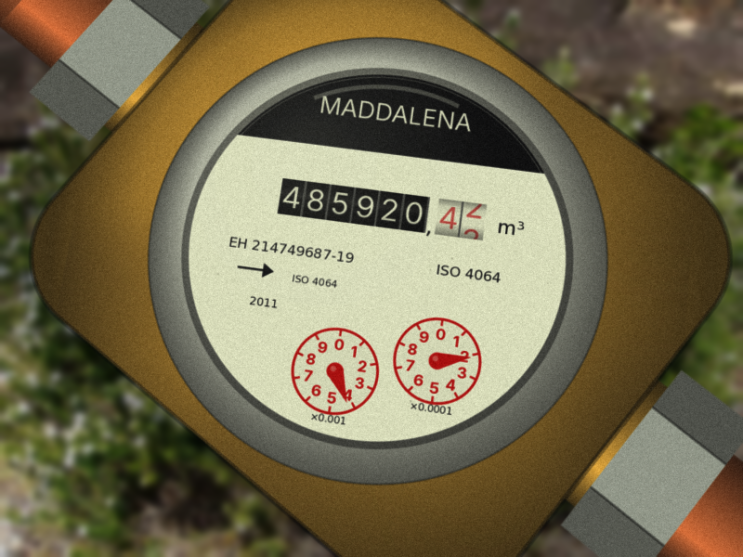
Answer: m³ 485920.4242
